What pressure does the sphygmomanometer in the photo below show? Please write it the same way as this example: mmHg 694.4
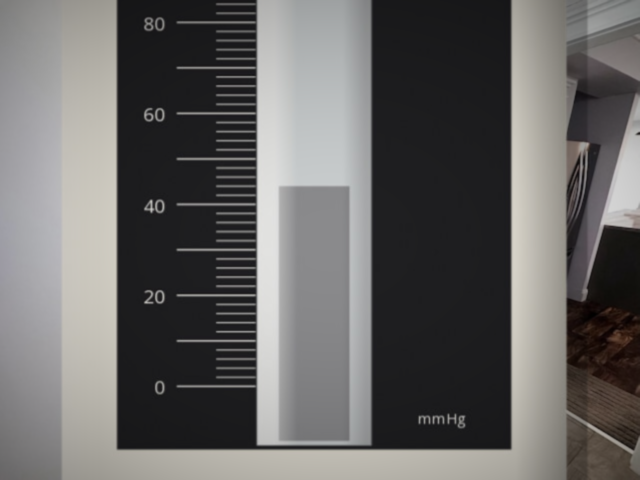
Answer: mmHg 44
